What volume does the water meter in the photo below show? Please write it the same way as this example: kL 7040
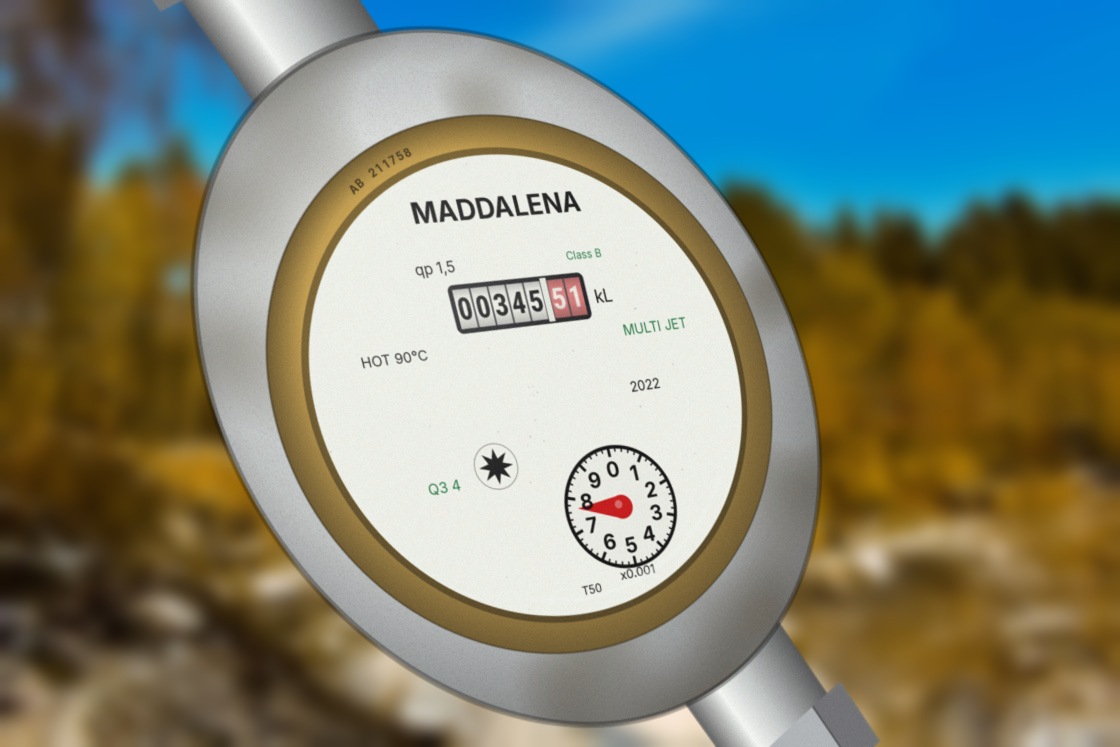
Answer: kL 345.517
